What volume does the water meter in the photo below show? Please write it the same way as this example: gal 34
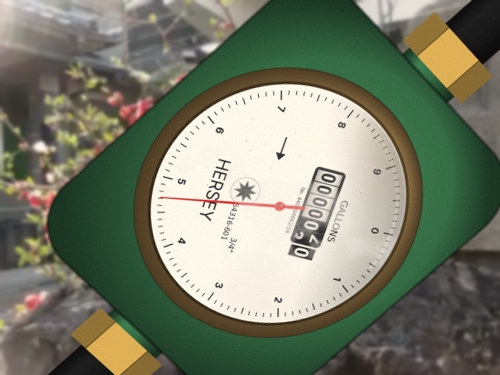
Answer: gal 24.7
